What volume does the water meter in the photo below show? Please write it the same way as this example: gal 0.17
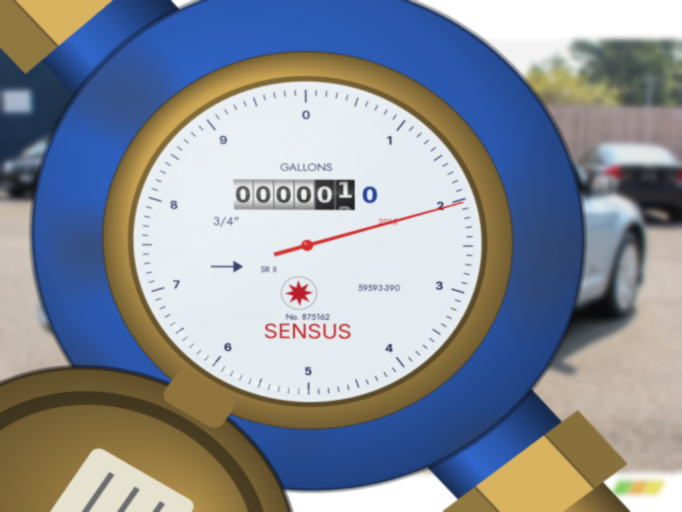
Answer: gal 12.0
